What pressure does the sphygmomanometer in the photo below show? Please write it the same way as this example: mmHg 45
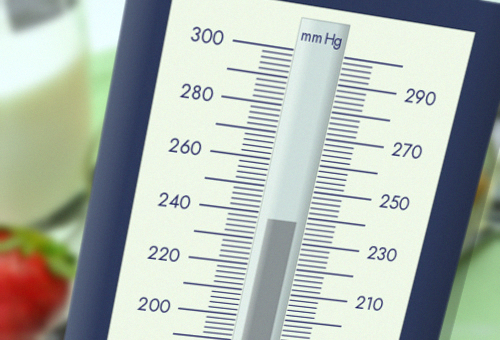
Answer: mmHg 238
